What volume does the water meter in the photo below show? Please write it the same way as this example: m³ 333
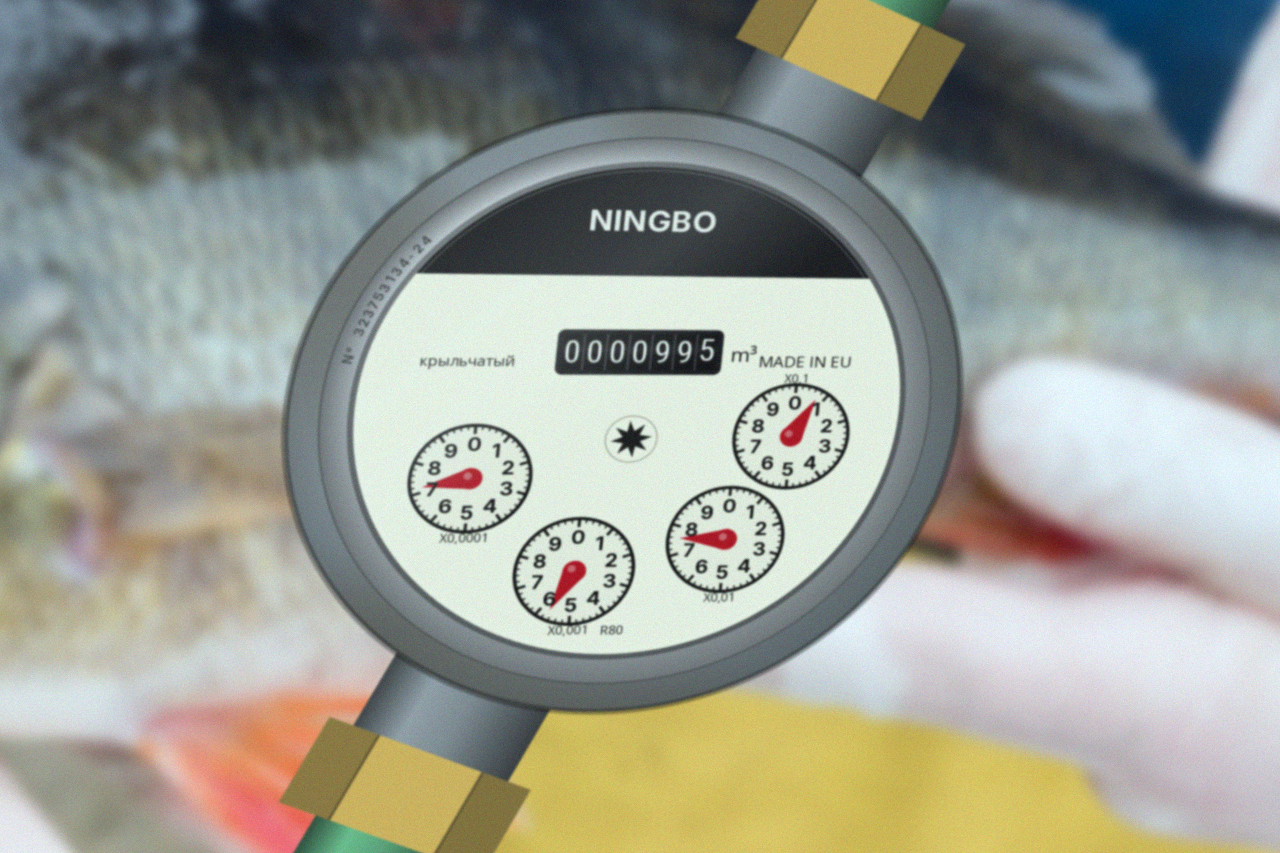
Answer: m³ 995.0757
